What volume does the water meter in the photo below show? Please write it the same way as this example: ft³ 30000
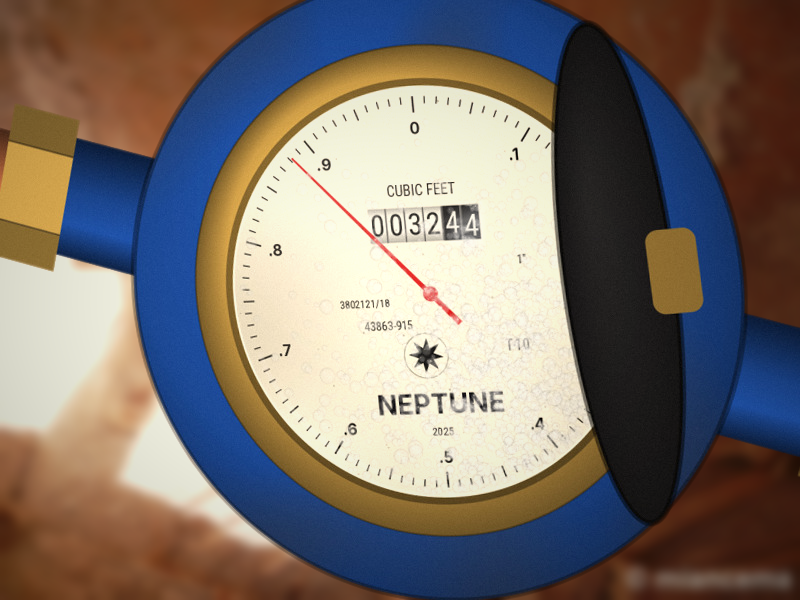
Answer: ft³ 3243.88
